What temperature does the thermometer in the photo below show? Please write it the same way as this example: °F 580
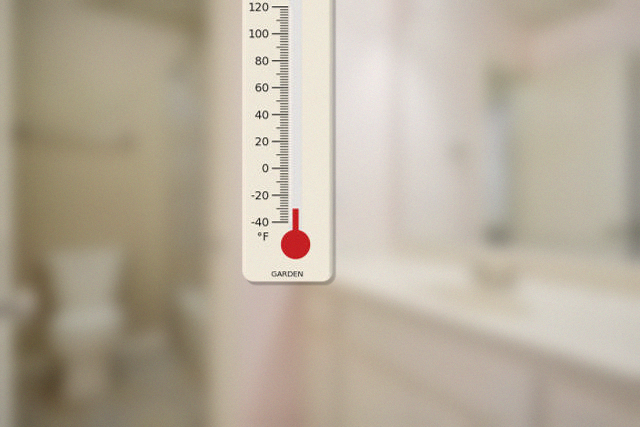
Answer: °F -30
